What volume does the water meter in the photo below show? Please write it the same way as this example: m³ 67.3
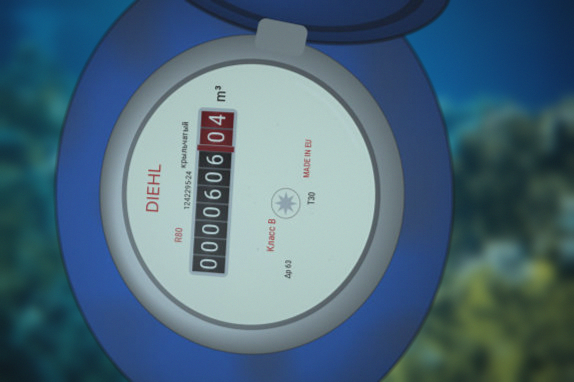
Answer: m³ 606.04
